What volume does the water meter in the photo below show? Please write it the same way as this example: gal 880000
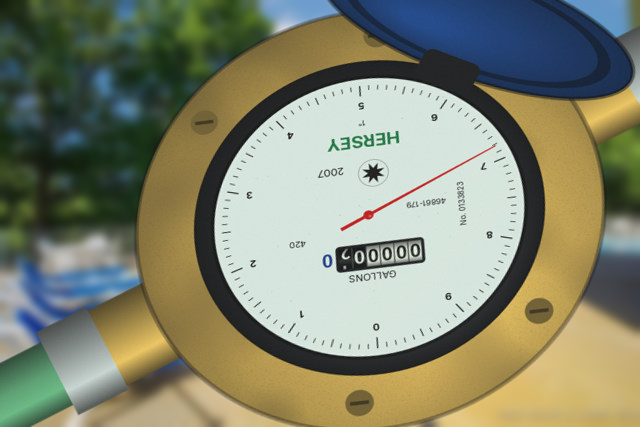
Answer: gal 16.8
